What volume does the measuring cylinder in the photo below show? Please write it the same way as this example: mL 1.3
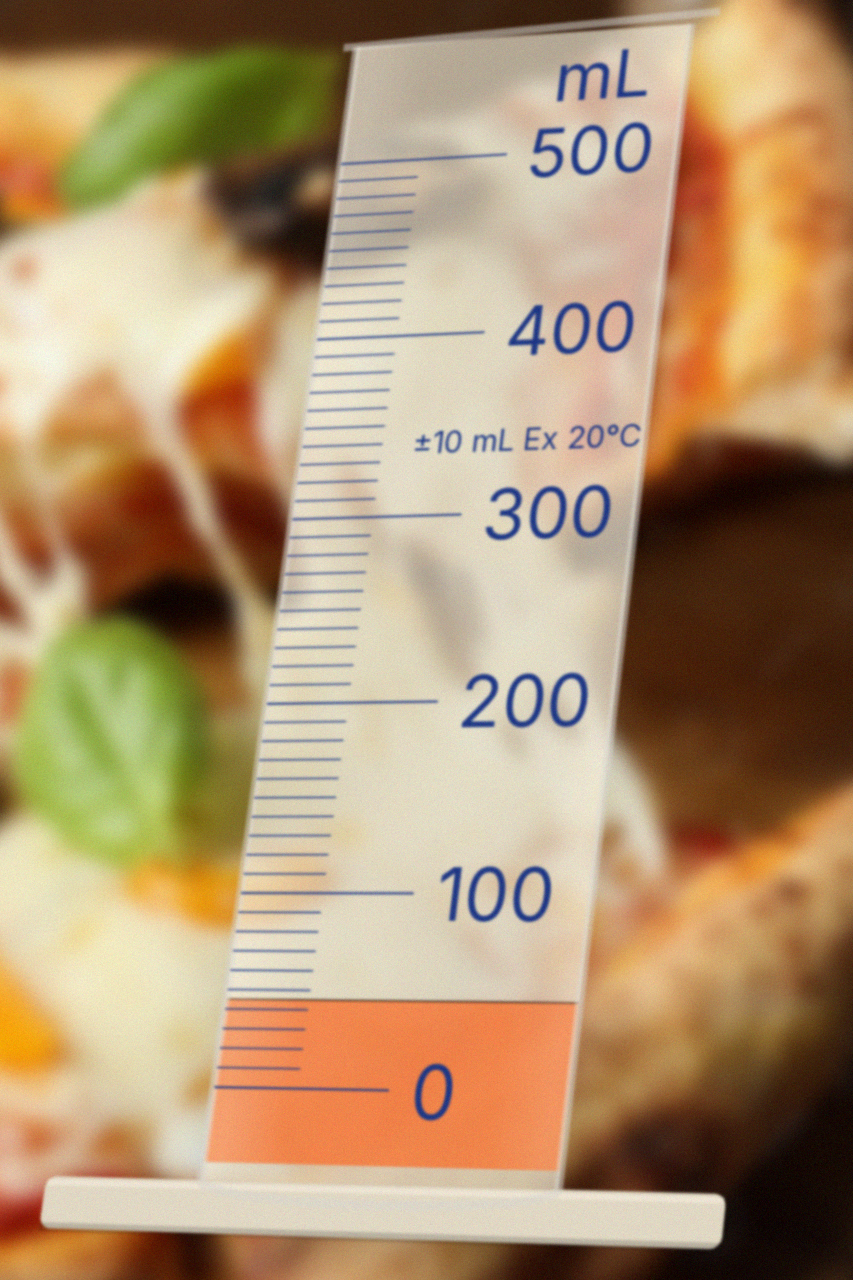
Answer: mL 45
